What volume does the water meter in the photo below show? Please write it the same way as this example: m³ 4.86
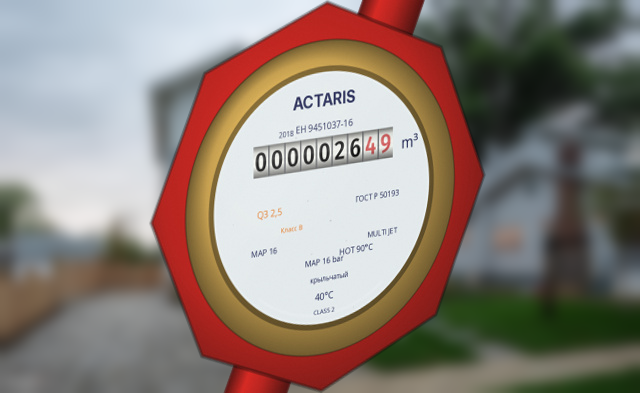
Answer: m³ 26.49
